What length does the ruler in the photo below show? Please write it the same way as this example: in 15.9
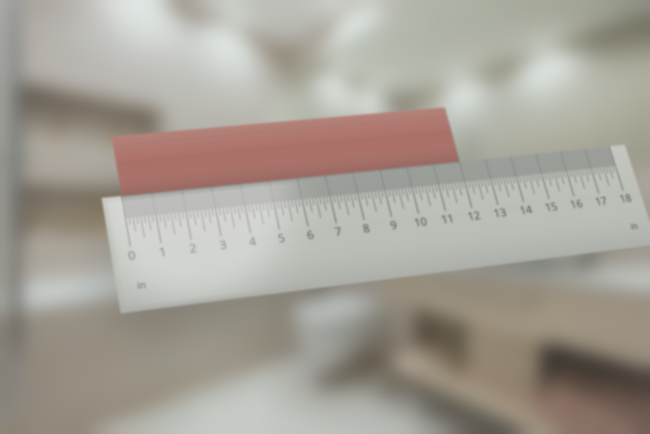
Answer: in 12
